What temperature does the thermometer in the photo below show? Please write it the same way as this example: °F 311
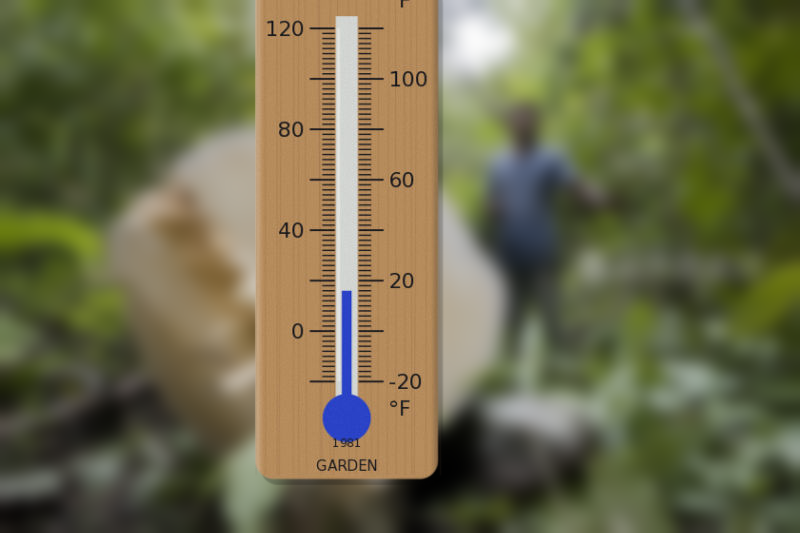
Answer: °F 16
